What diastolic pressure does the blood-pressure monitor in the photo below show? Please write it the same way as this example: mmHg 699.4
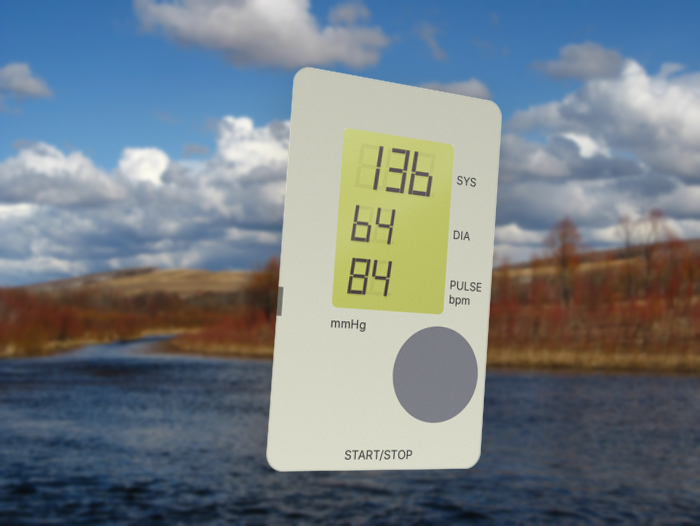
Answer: mmHg 64
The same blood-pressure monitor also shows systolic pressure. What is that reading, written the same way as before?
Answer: mmHg 136
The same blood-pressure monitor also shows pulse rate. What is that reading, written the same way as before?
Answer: bpm 84
